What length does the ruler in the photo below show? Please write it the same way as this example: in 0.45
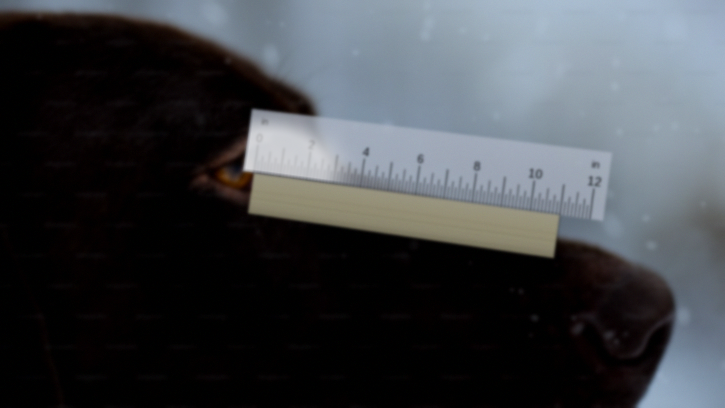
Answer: in 11
